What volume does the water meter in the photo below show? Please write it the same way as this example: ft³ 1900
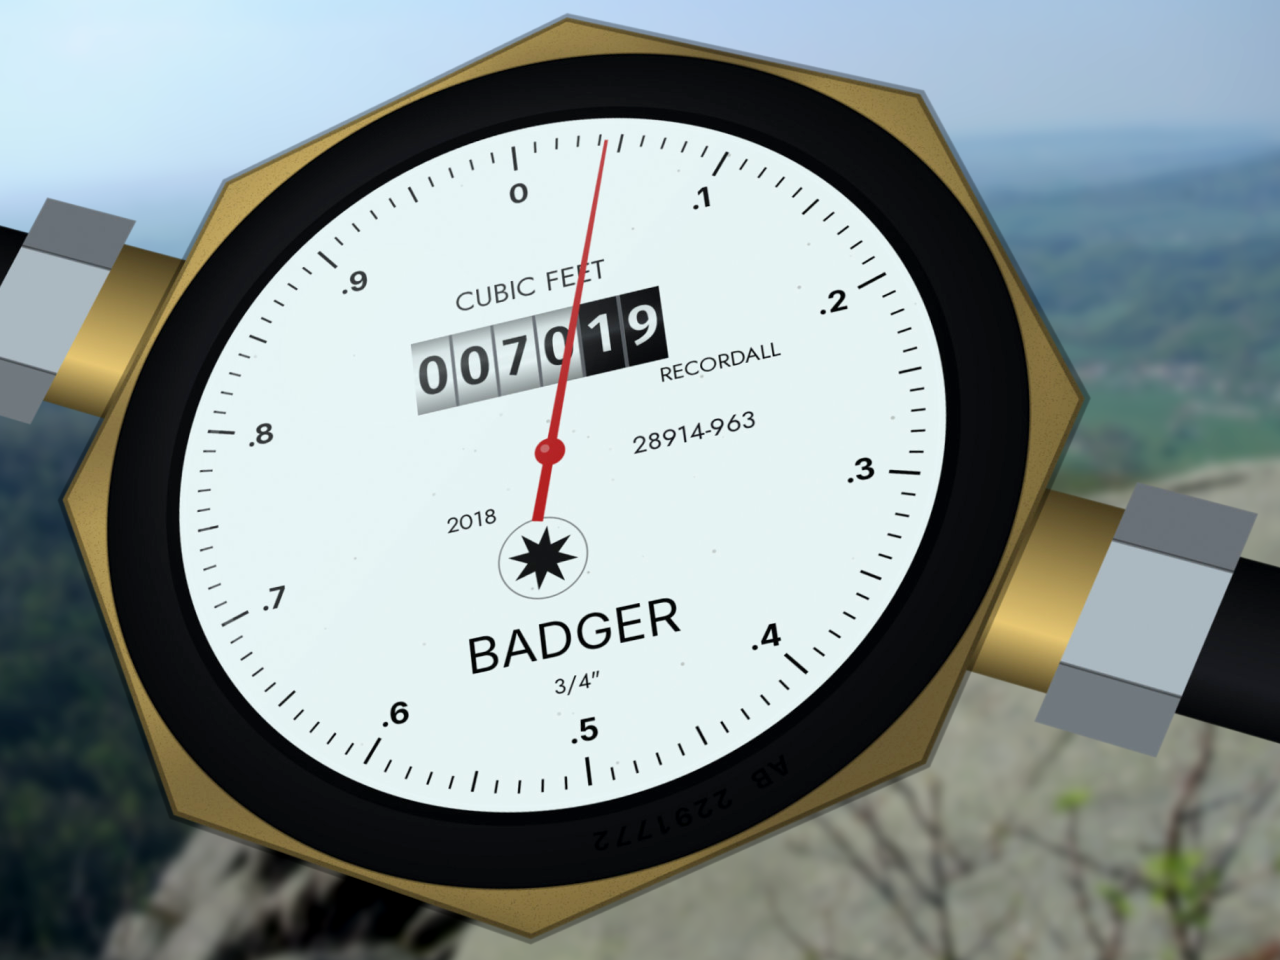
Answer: ft³ 7019.04
